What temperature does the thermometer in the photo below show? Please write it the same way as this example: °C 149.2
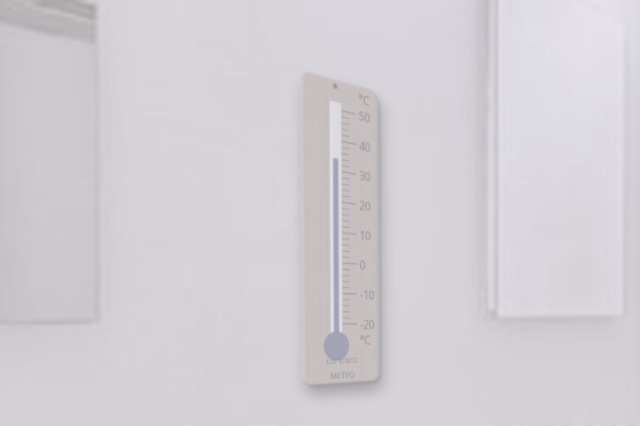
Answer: °C 34
